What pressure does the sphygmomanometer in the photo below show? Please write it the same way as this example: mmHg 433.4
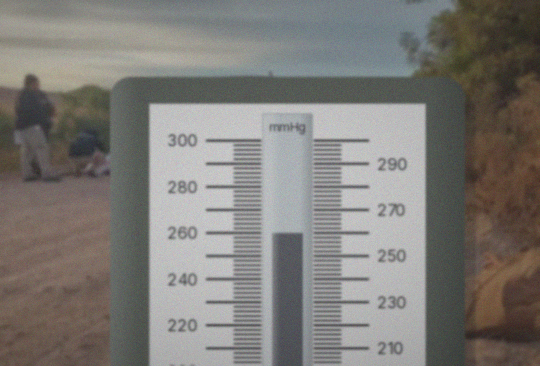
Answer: mmHg 260
